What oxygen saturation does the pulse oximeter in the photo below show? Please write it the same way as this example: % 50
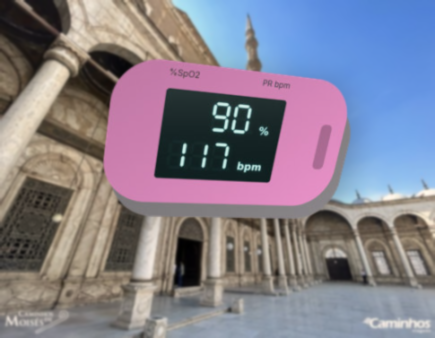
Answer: % 90
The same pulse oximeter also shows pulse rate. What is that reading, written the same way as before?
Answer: bpm 117
